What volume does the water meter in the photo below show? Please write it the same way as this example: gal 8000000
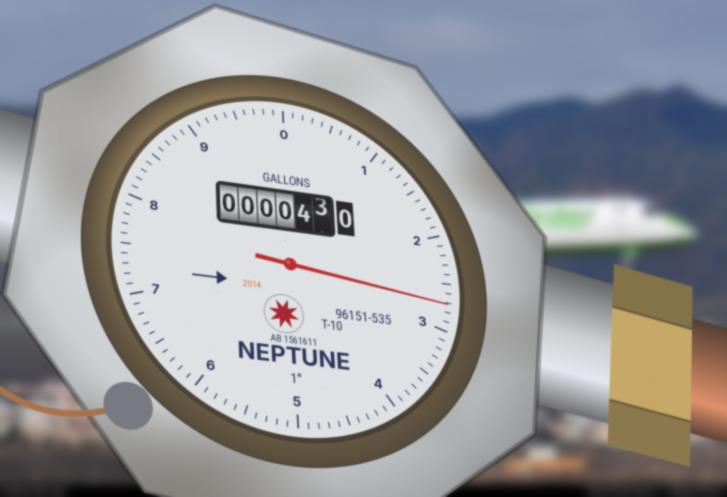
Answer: gal 432.7
